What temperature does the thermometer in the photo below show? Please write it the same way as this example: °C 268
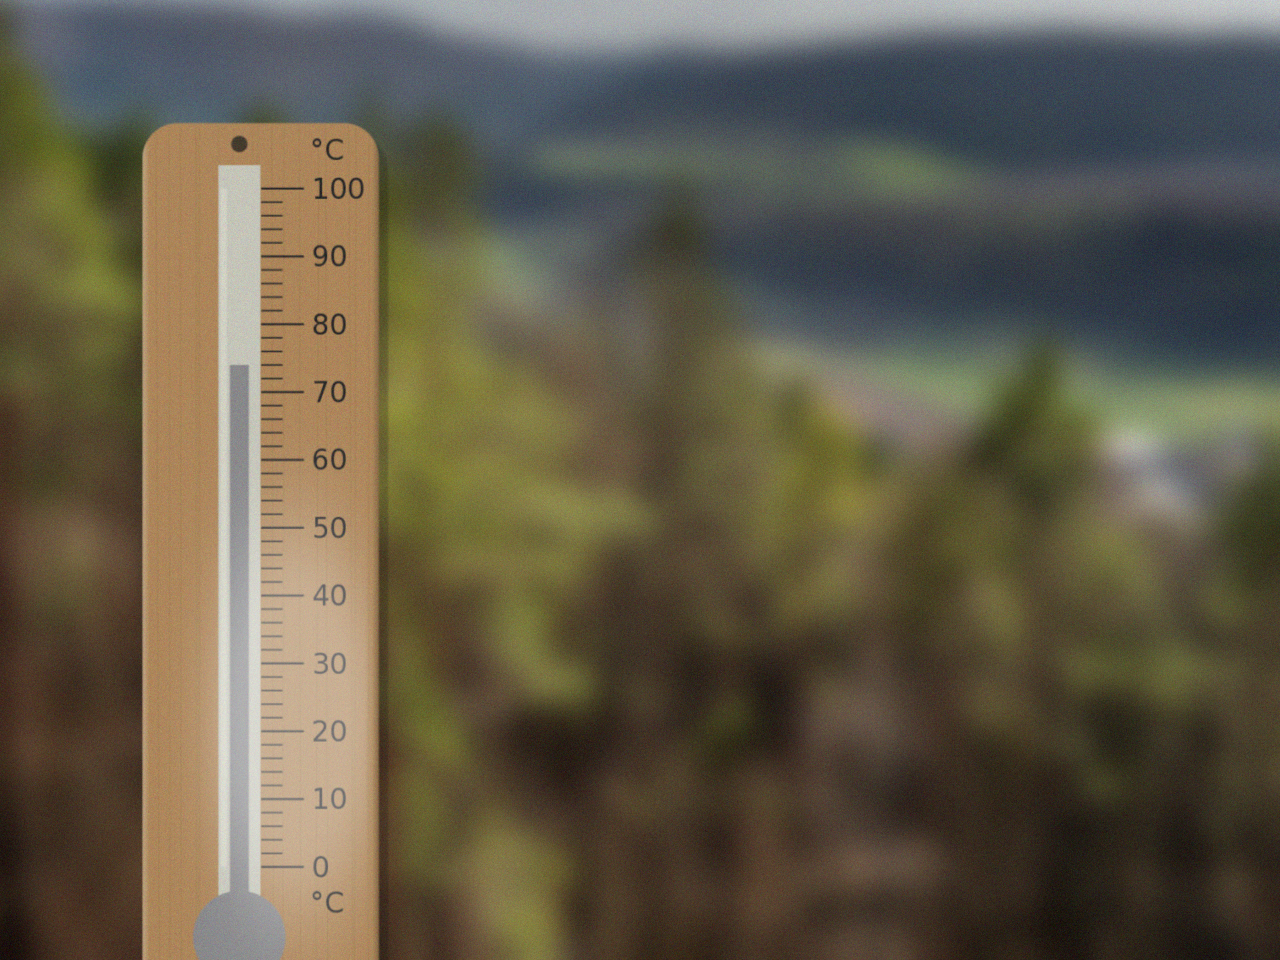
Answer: °C 74
